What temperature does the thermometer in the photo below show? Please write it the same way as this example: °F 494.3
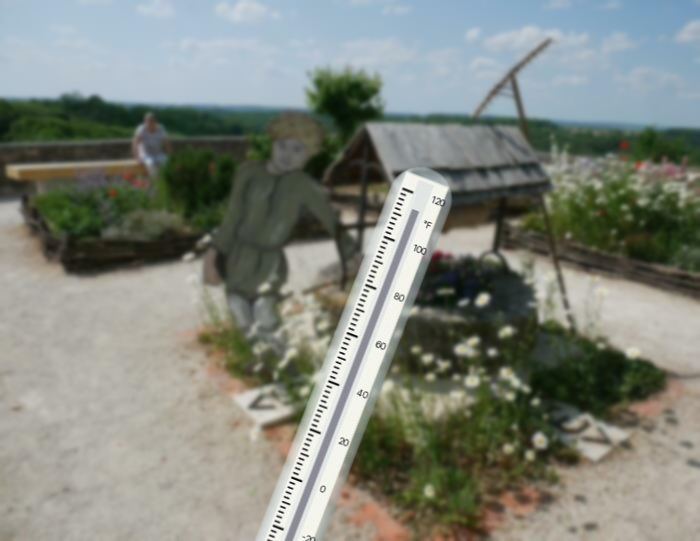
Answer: °F 114
